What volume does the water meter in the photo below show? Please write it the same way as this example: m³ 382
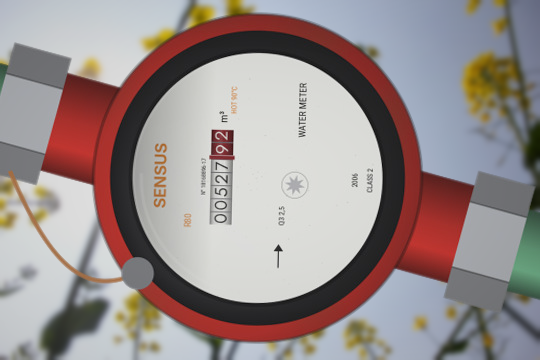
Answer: m³ 527.92
